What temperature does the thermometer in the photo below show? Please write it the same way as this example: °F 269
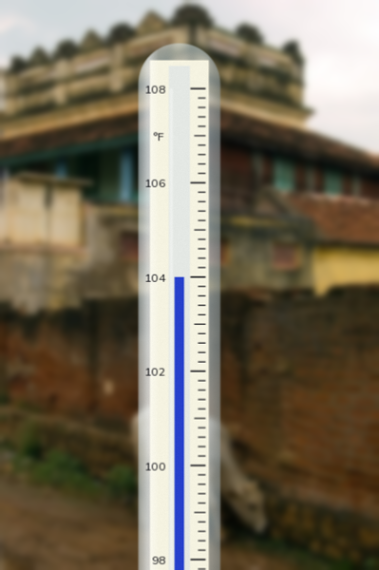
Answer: °F 104
